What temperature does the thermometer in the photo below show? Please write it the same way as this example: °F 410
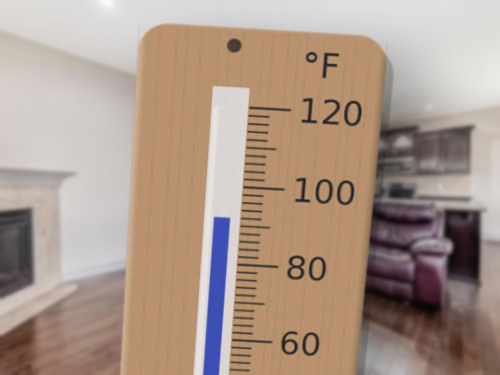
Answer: °F 92
